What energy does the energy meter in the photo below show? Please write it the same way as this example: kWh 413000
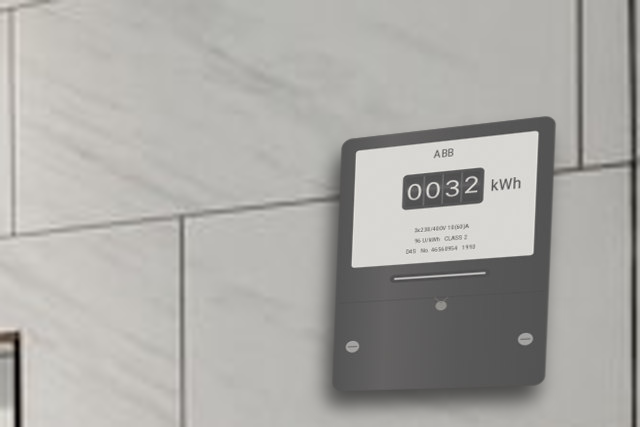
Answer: kWh 32
